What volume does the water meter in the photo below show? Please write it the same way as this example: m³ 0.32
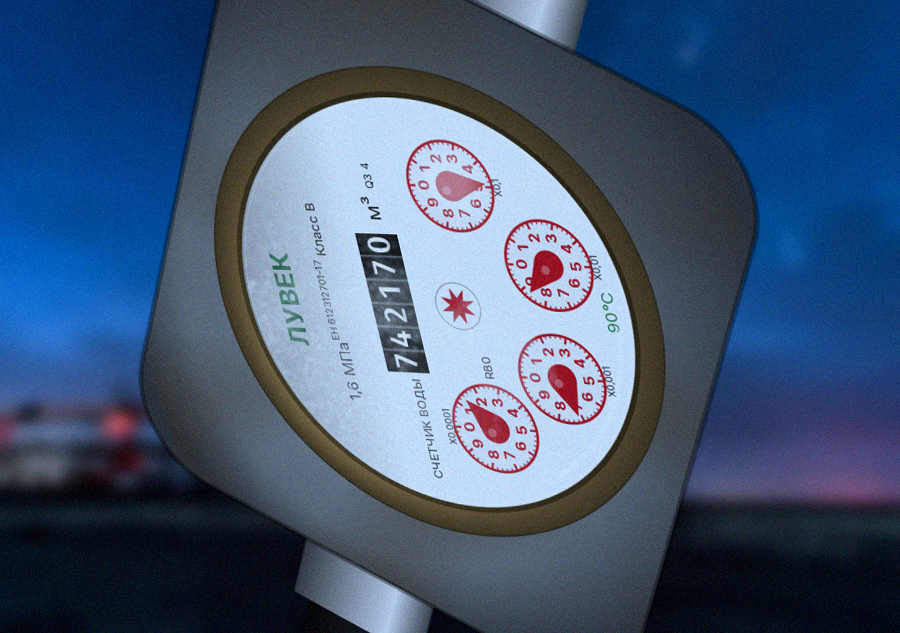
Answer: m³ 742170.4871
